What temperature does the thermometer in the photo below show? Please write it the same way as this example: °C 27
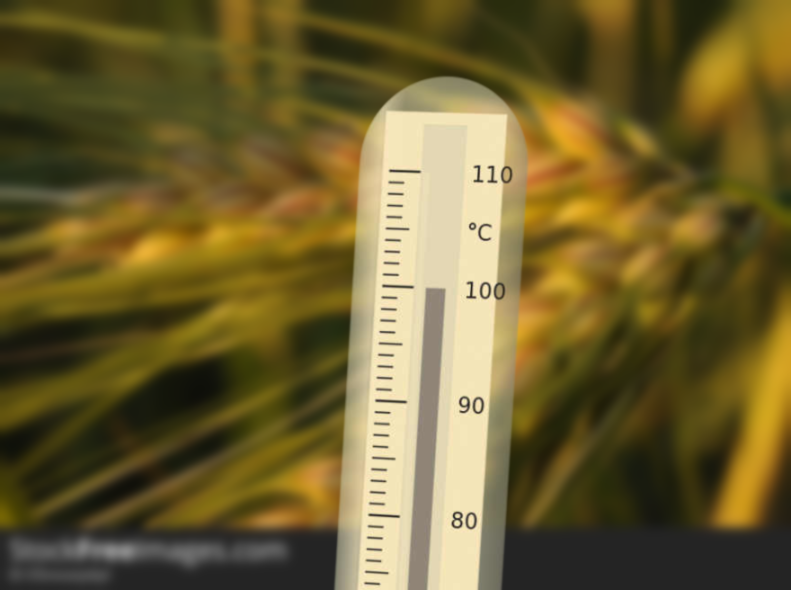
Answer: °C 100
